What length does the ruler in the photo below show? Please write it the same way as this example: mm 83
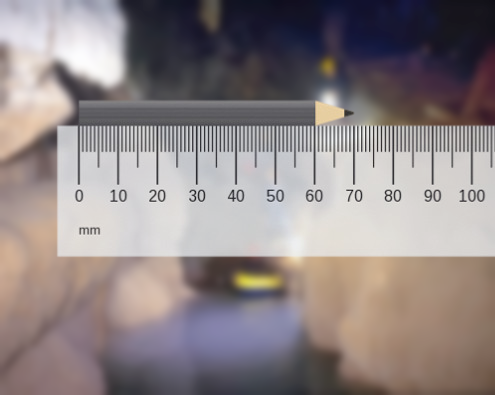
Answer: mm 70
